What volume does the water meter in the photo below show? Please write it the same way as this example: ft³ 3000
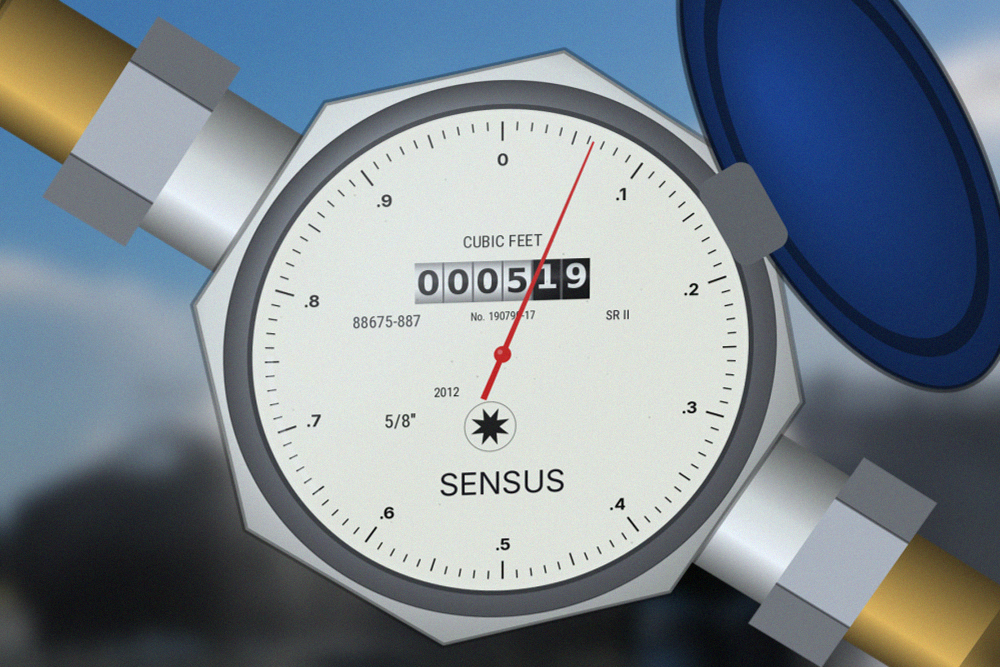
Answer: ft³ 519.06
